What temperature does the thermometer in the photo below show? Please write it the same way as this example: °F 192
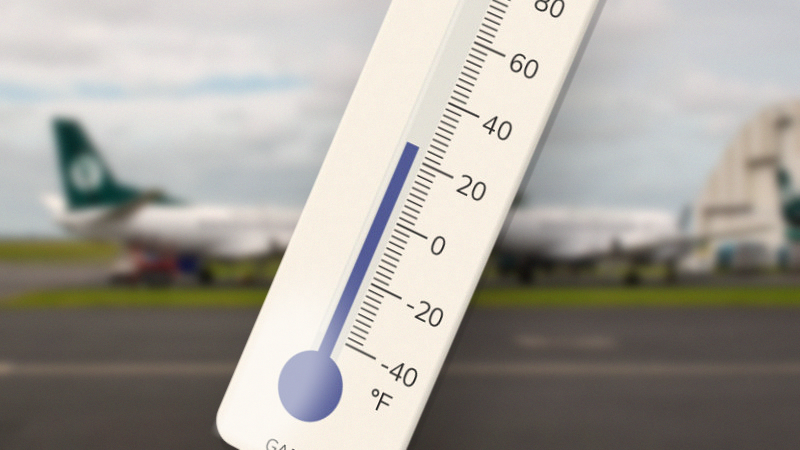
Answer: °F 24
